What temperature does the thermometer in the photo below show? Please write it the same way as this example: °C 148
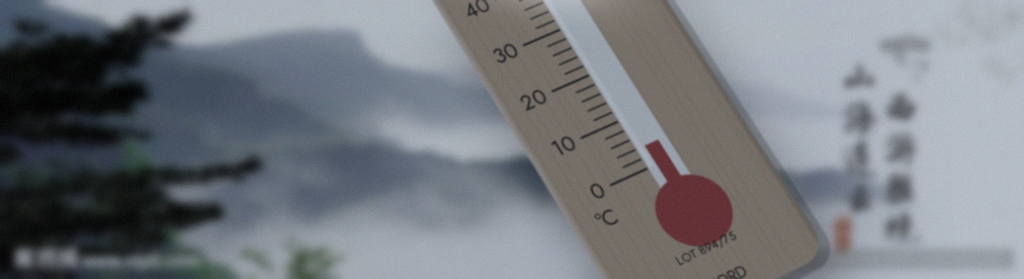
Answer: °C 4
